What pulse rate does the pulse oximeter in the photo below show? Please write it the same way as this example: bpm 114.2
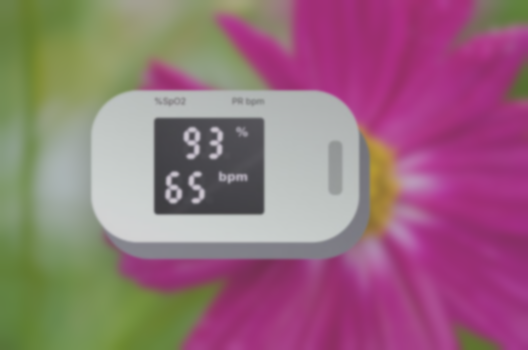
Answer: bpm 65
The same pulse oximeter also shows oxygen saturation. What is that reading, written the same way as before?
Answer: % 93
